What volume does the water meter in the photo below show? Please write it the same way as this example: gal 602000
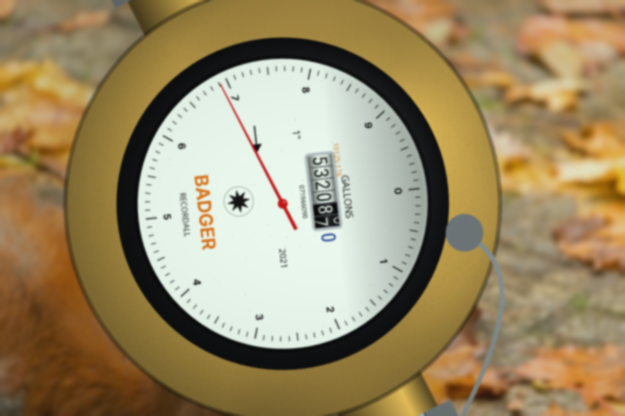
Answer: gal 5320866.9
